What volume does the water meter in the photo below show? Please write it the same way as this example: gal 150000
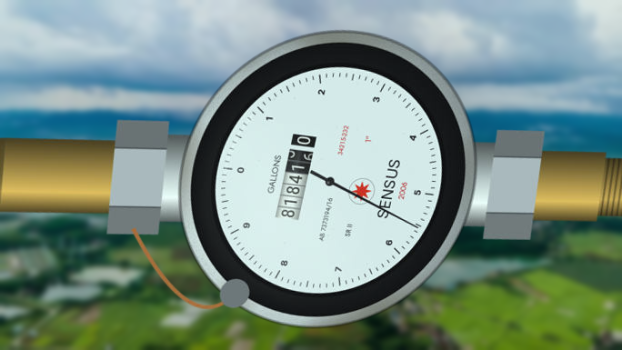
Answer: gal 8184155.5
